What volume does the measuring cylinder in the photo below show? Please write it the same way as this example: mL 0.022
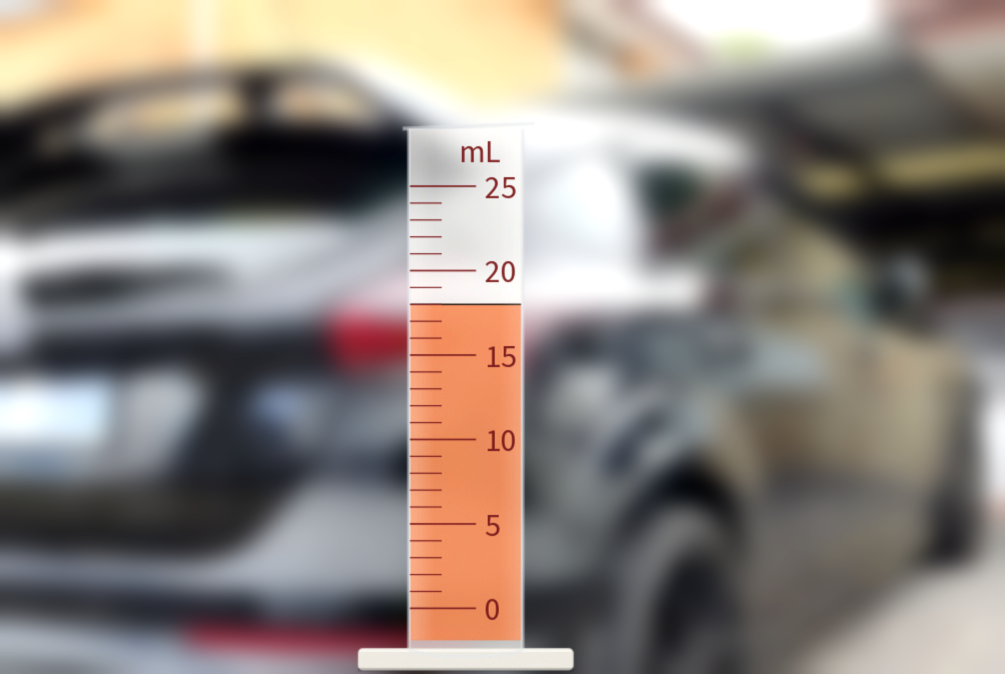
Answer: mL 18
